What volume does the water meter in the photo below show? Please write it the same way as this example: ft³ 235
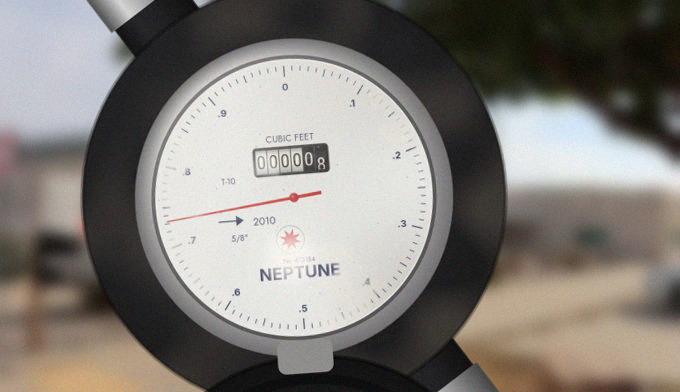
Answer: ft³ 7.73
